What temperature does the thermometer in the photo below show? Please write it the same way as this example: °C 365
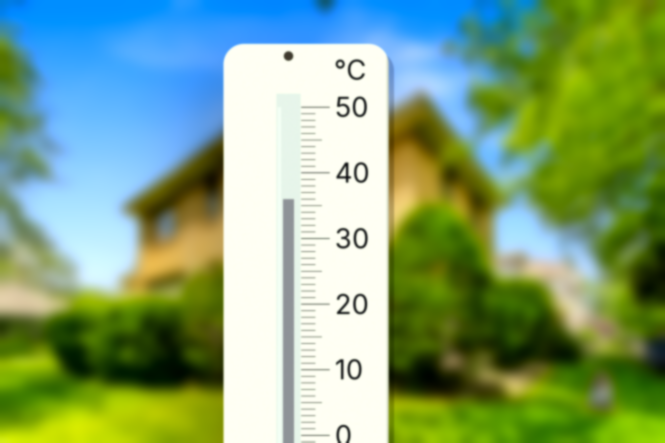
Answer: °C 36
